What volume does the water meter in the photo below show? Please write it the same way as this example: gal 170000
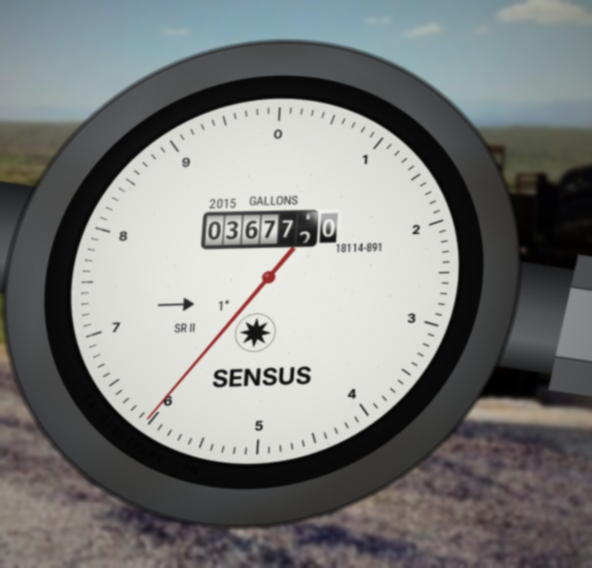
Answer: gal 367716.0
